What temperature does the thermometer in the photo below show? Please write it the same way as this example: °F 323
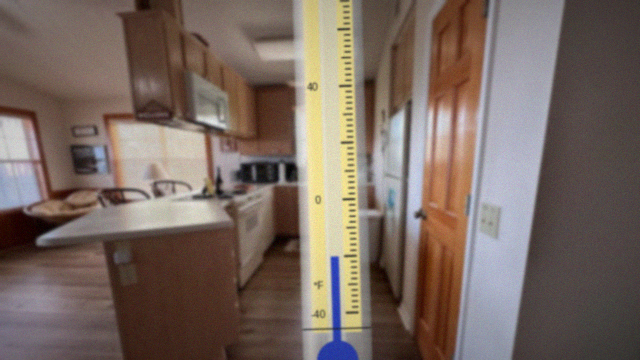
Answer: °F -20
